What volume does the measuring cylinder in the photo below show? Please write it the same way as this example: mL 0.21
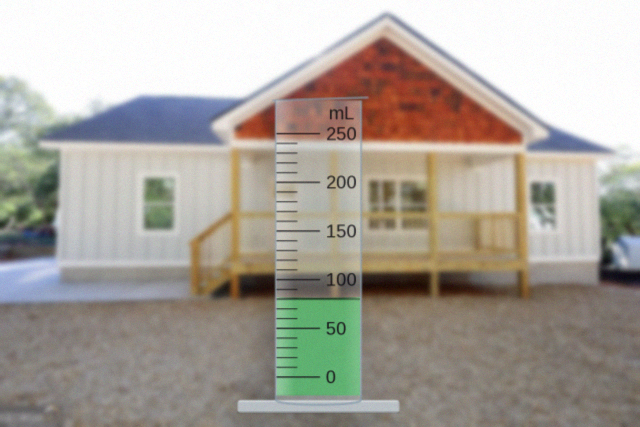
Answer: mL 80
